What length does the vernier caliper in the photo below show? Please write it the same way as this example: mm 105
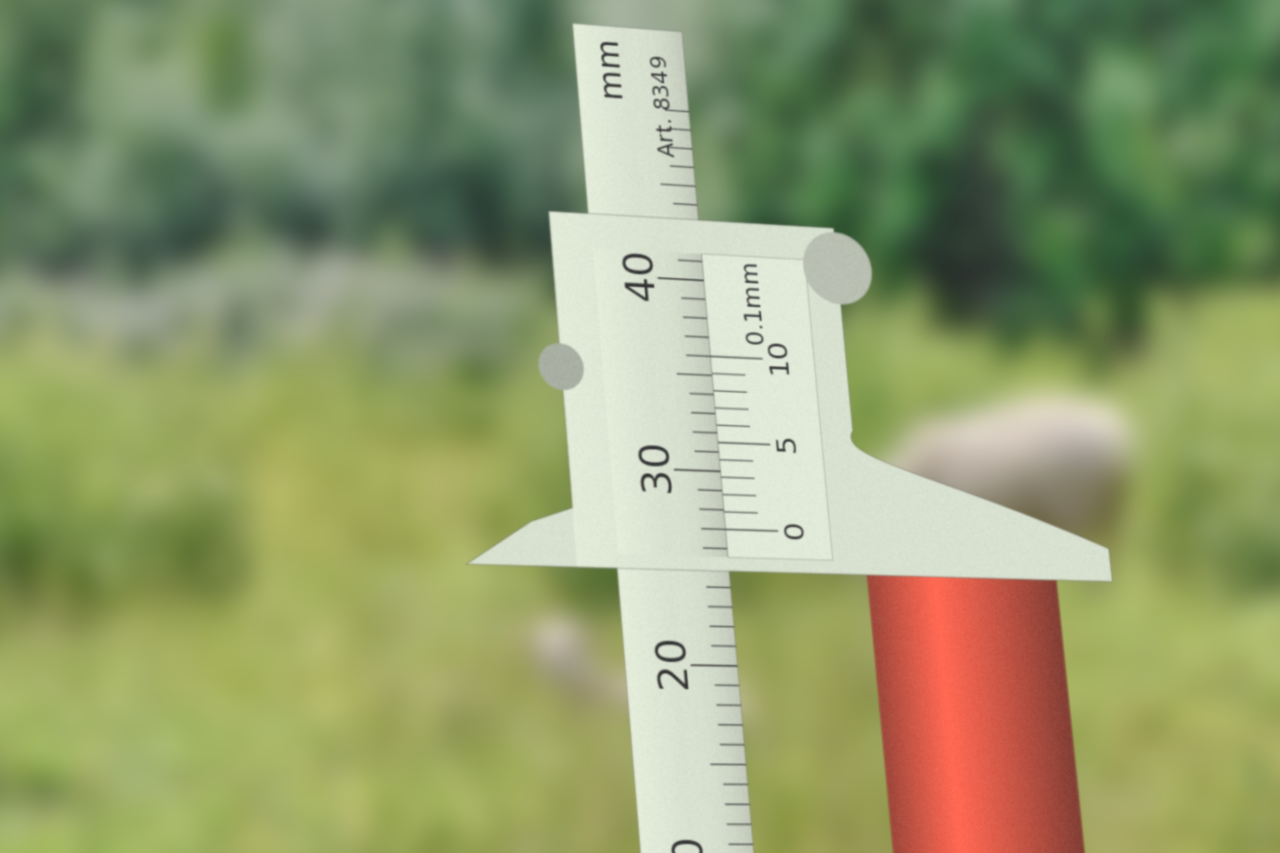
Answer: mm 27.0
